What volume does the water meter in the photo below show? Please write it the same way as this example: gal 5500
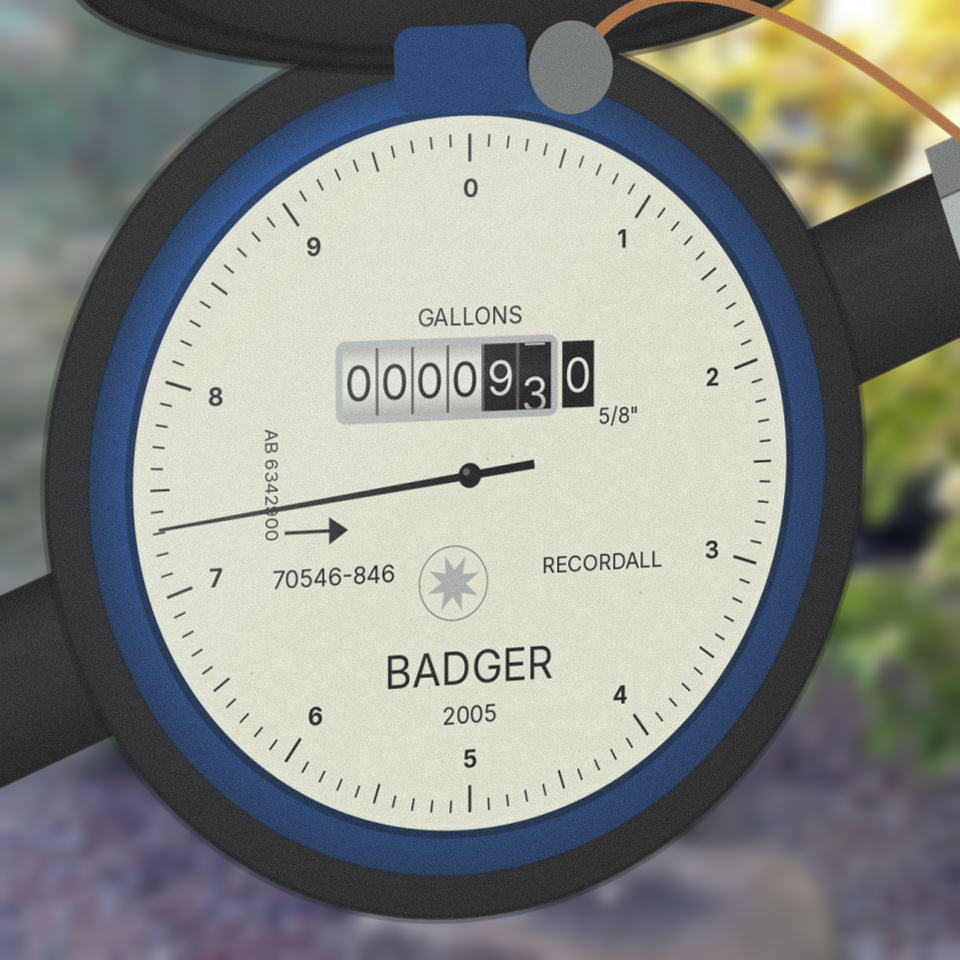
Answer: gal 927.3
